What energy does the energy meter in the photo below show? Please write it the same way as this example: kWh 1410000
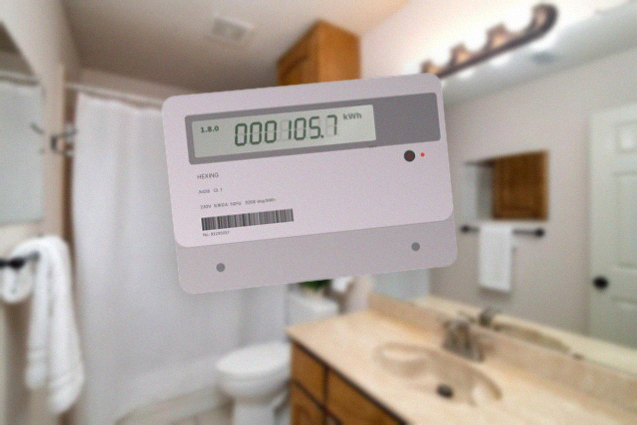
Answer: kWh 105.7
